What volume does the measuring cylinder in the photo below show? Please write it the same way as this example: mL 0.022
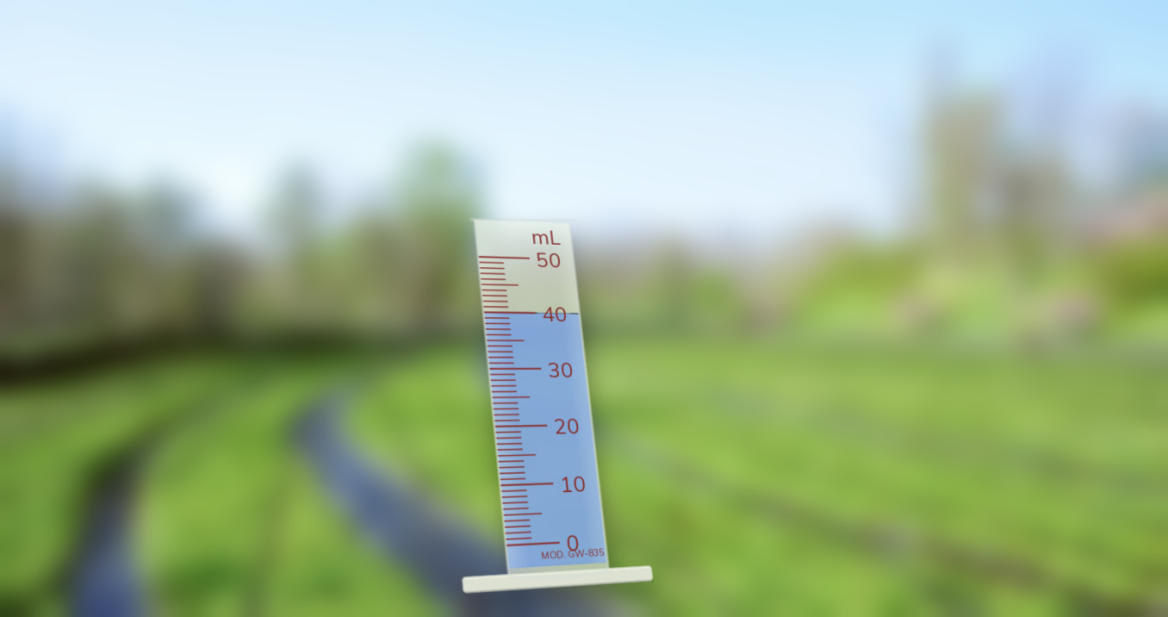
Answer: mL 40
